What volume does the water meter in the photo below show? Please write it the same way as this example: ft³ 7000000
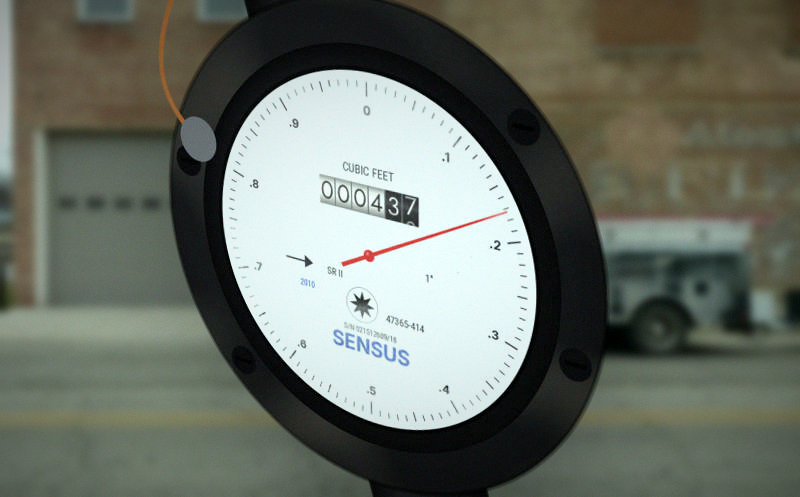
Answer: ft³ 437.17
